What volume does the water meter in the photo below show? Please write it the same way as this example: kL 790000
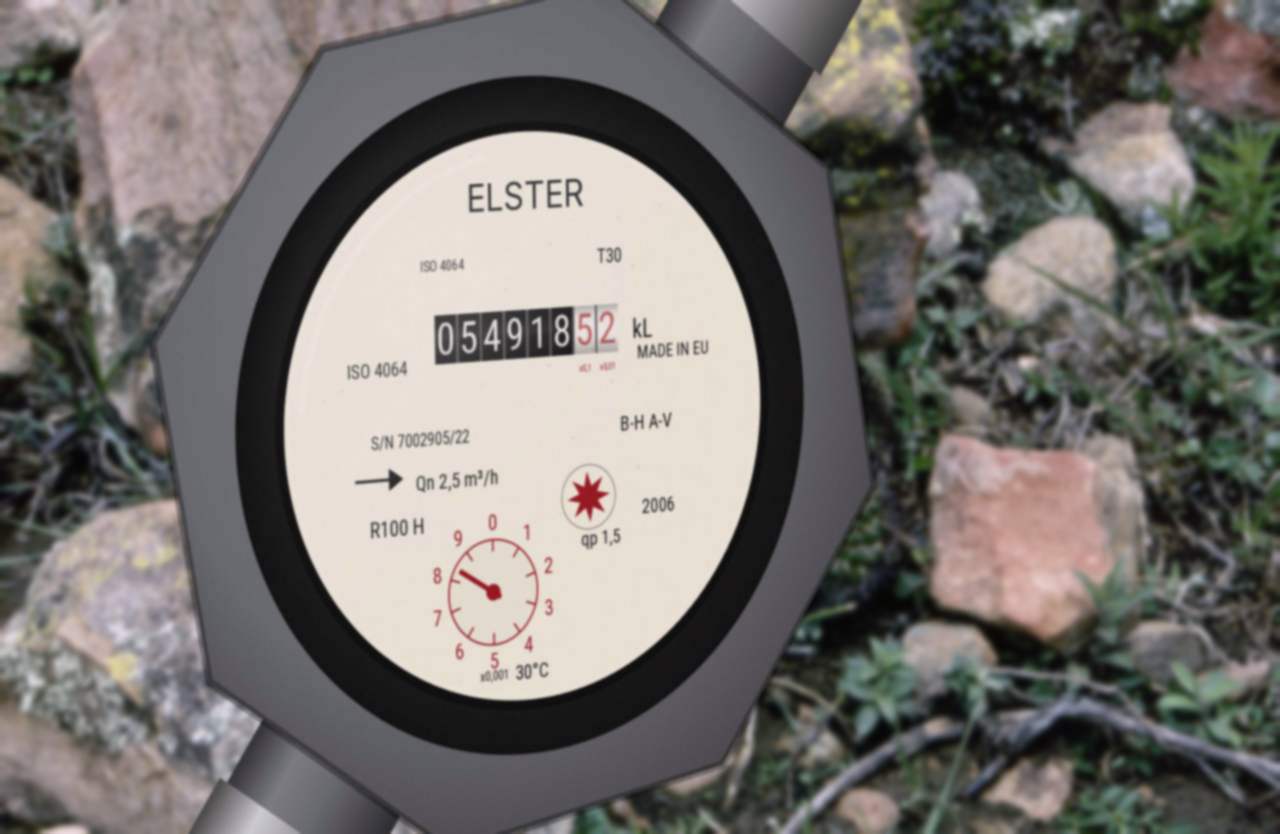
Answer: kL 54918.528
